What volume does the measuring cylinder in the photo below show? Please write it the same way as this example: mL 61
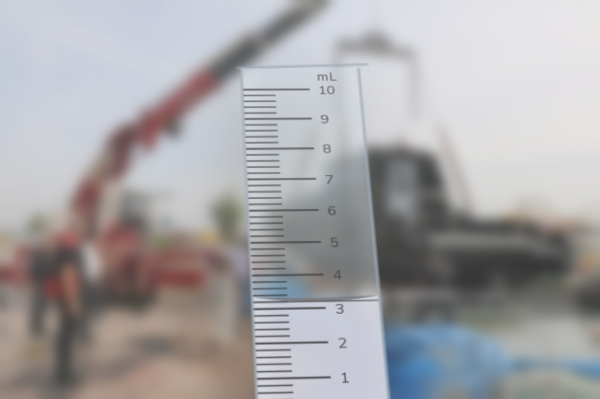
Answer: mL 3.2
